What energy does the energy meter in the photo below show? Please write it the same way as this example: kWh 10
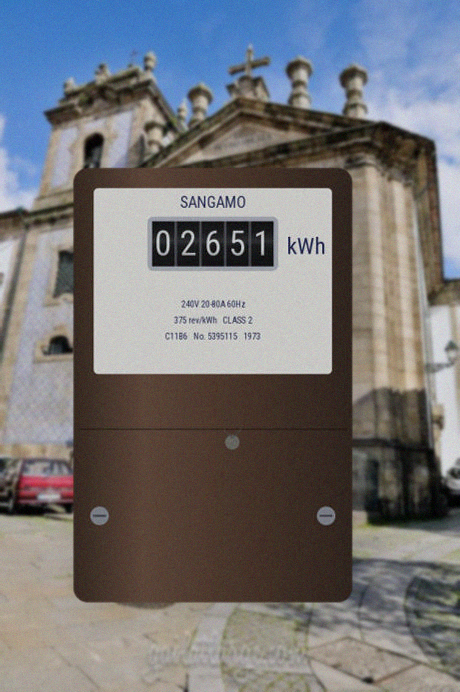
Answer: kWh 2651
